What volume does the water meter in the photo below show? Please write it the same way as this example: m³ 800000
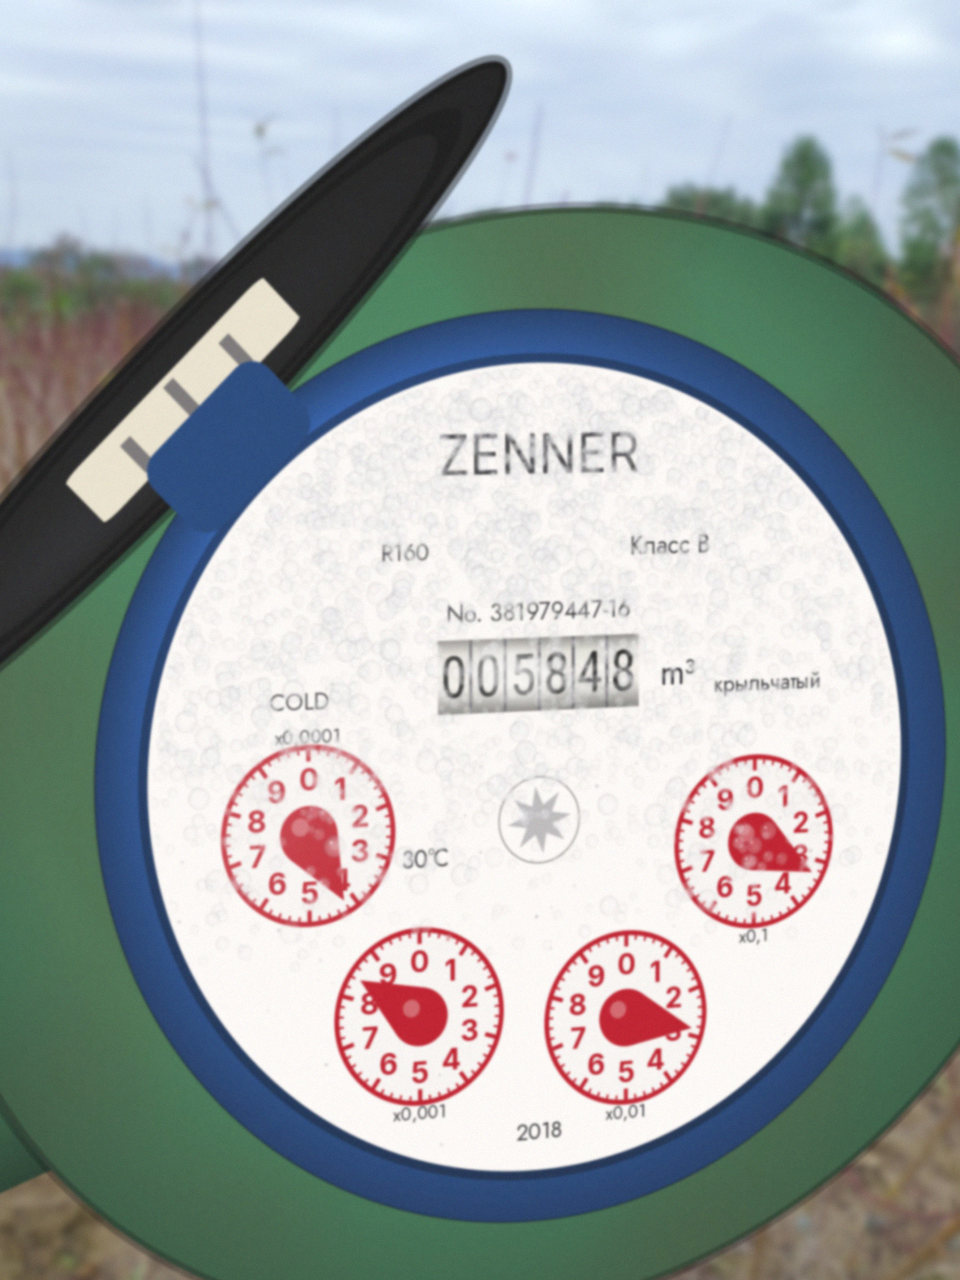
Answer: m³ 5848.3284
